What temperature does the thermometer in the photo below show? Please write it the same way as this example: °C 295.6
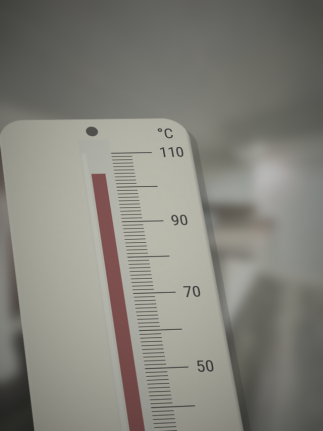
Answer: °C 104
